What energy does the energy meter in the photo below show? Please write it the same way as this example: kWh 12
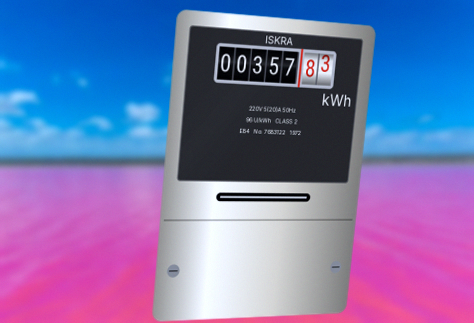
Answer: kWh 357.83
